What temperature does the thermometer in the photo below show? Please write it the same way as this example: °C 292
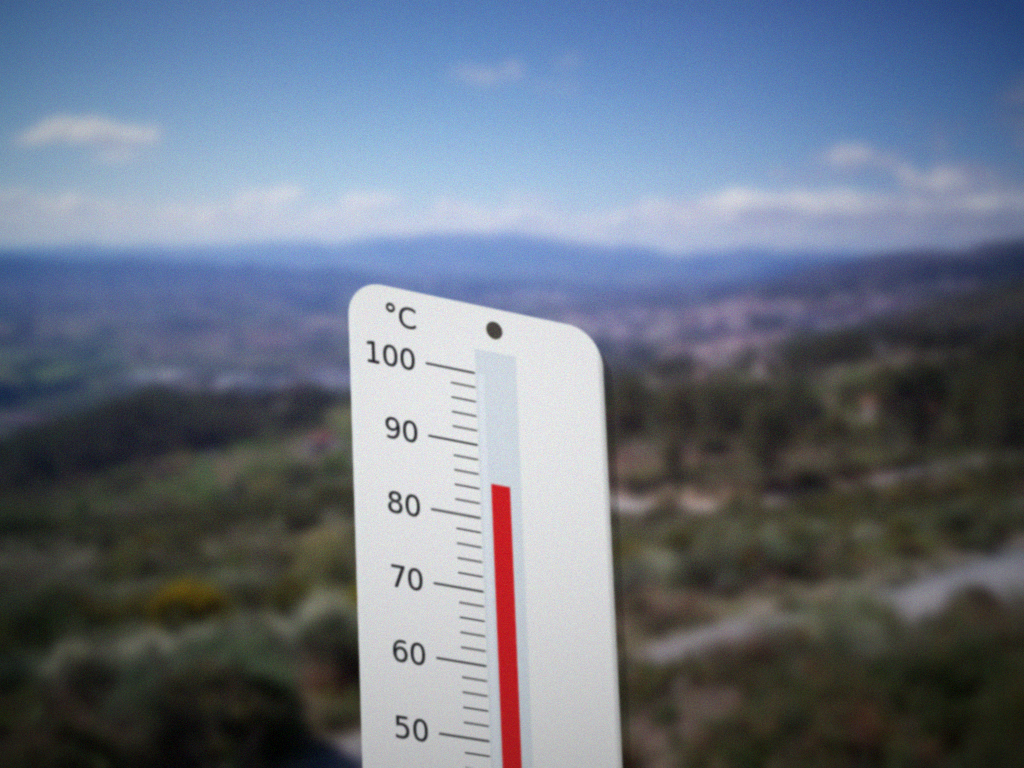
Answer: °C 85
